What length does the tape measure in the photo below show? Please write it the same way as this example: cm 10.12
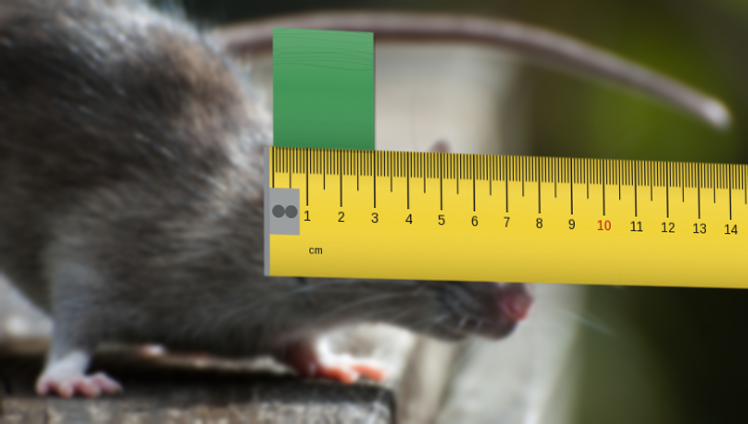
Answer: cm 3
